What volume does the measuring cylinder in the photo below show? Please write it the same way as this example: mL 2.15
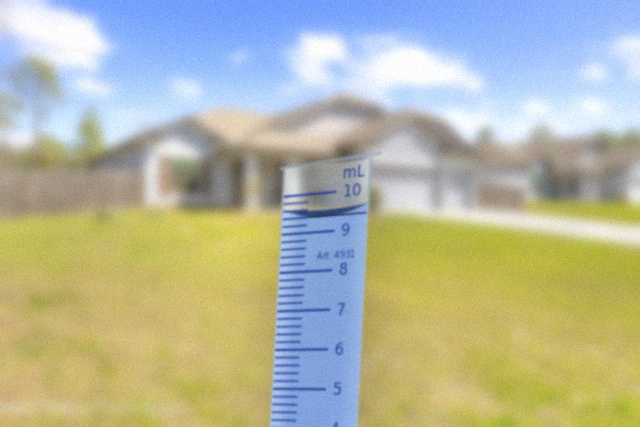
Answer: mL 9.4
